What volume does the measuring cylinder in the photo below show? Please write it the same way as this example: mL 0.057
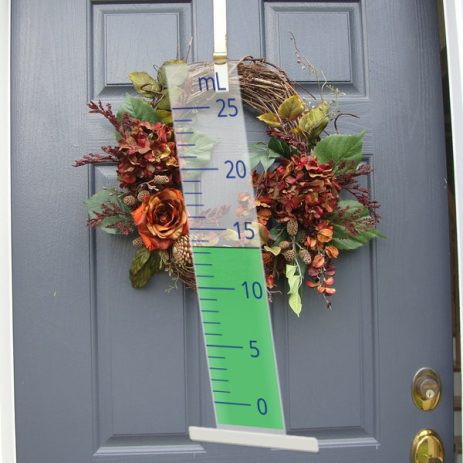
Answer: mL 13.5
